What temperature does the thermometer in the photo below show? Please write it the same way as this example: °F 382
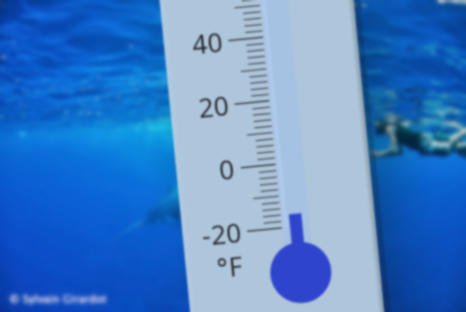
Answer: °F -16
